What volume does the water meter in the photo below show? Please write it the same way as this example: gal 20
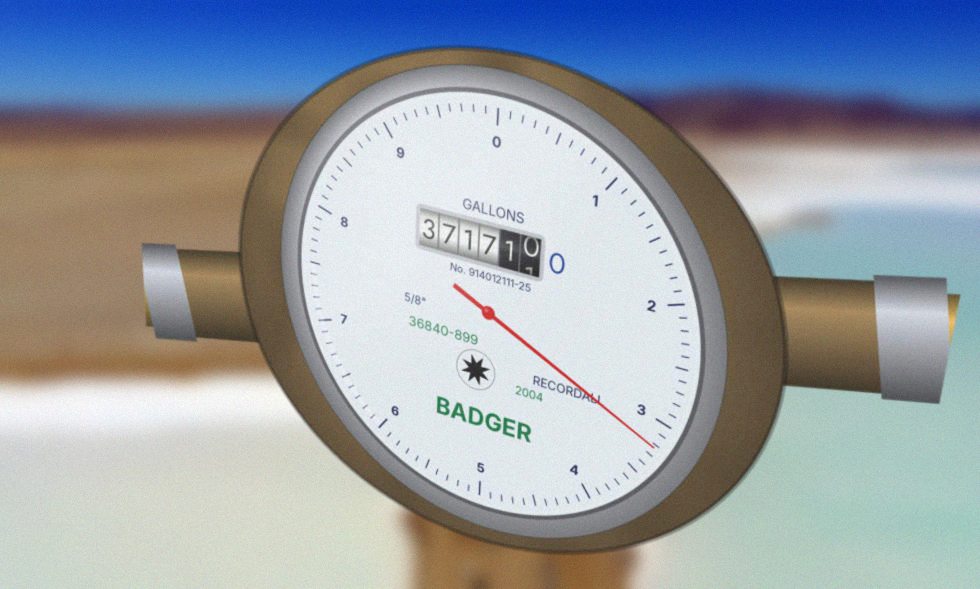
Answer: gal 3717103.2
